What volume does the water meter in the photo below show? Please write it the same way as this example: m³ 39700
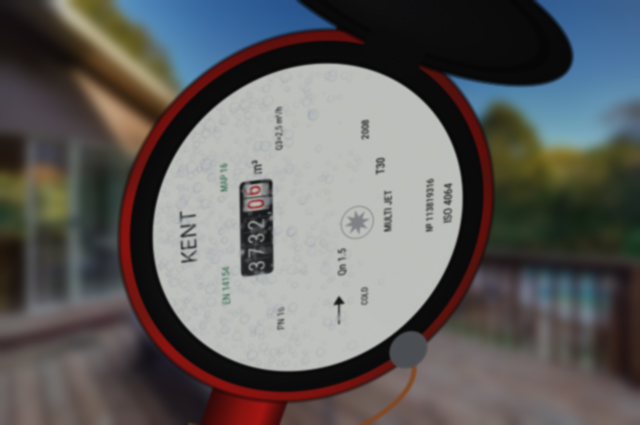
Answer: m³ 3732.06
